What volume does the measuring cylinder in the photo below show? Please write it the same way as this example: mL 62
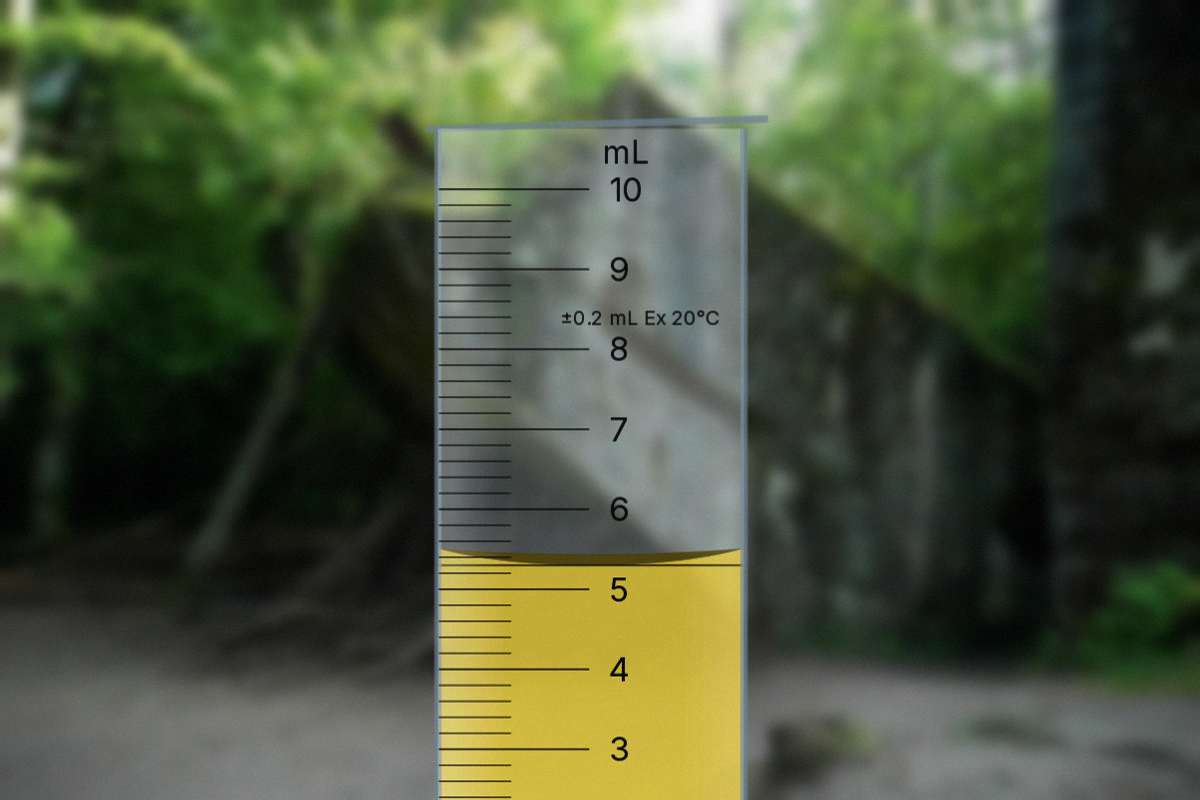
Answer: mL 5.3
